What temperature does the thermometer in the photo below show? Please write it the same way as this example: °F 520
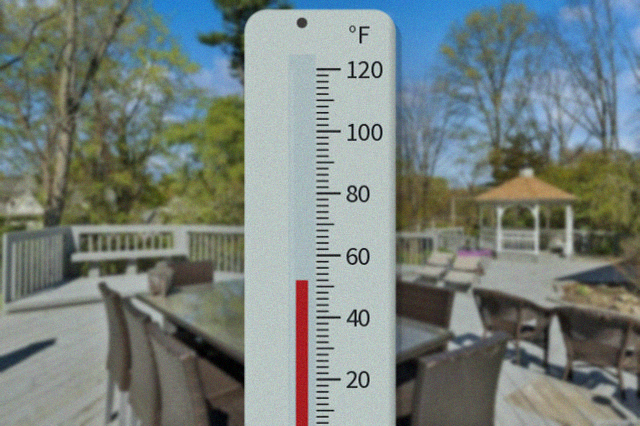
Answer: °F 52
